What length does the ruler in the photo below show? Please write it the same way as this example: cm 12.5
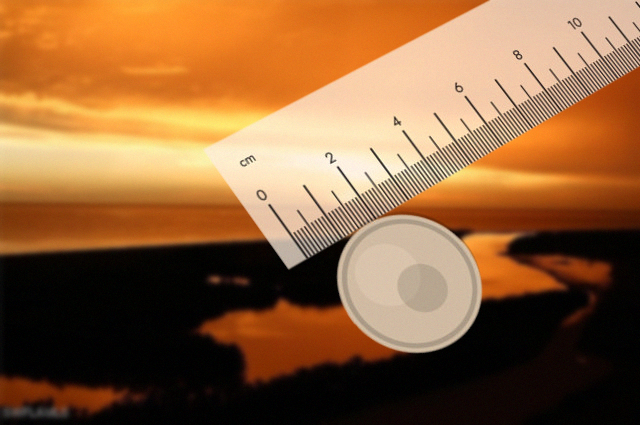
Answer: cm 3.5
